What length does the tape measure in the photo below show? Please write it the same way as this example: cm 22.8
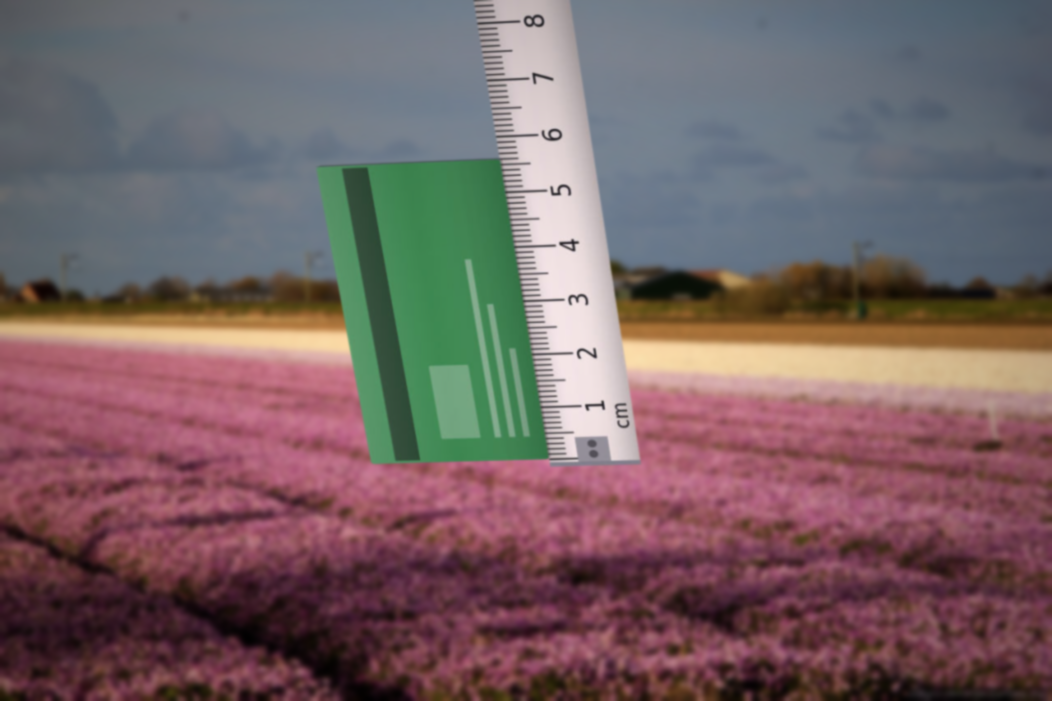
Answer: cm 5.6
